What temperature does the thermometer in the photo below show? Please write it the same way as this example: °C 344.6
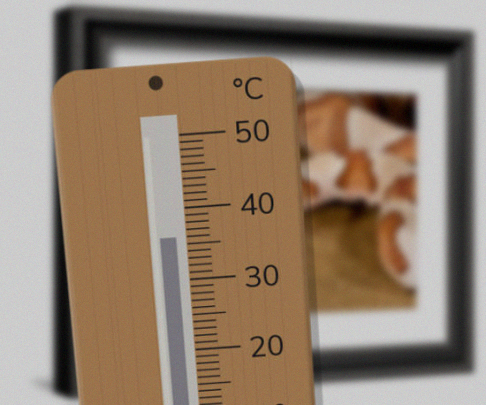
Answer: °C 36
